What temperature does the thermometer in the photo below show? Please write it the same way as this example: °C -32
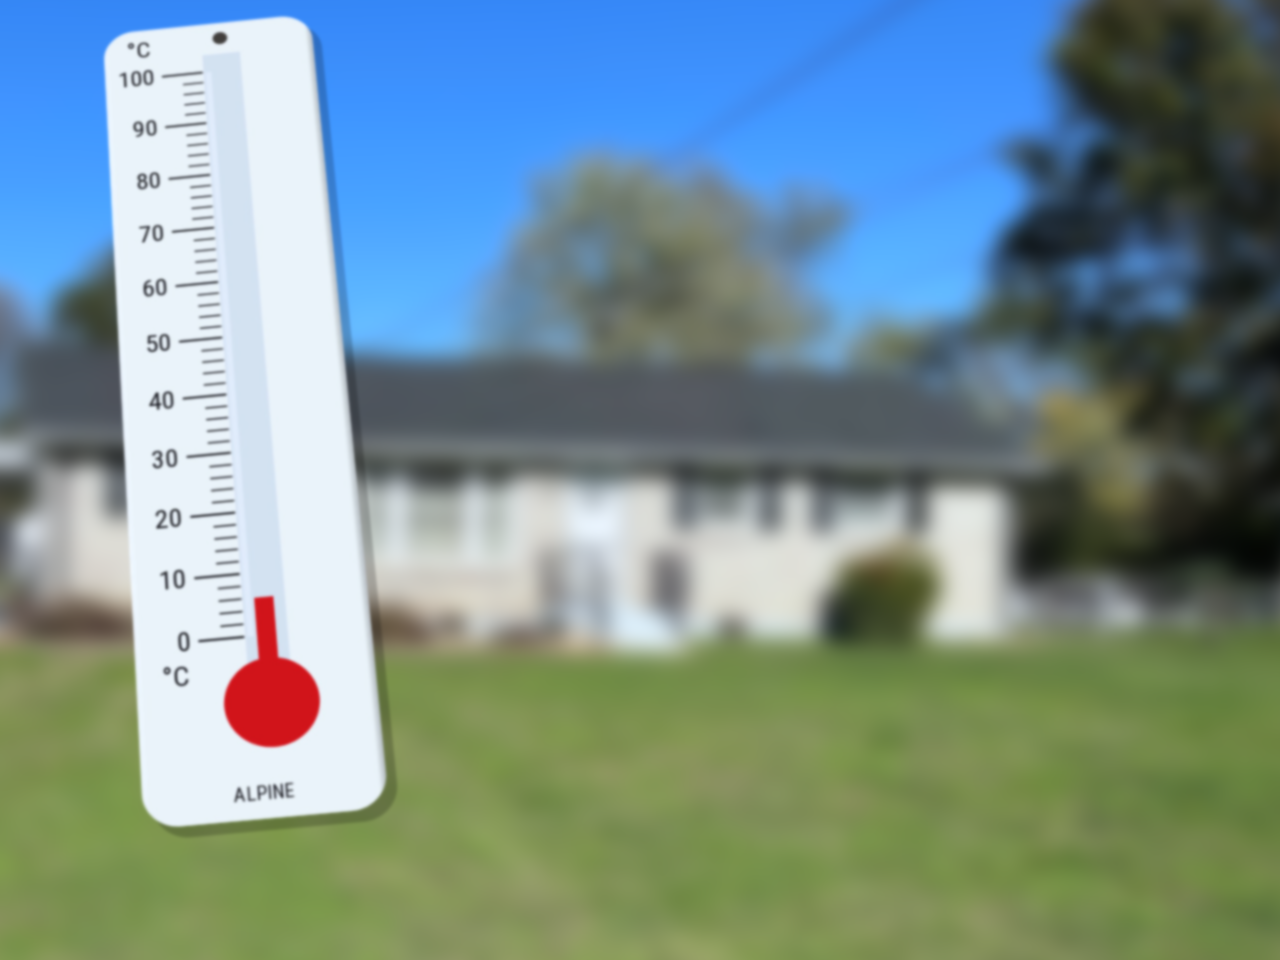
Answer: °C 6
